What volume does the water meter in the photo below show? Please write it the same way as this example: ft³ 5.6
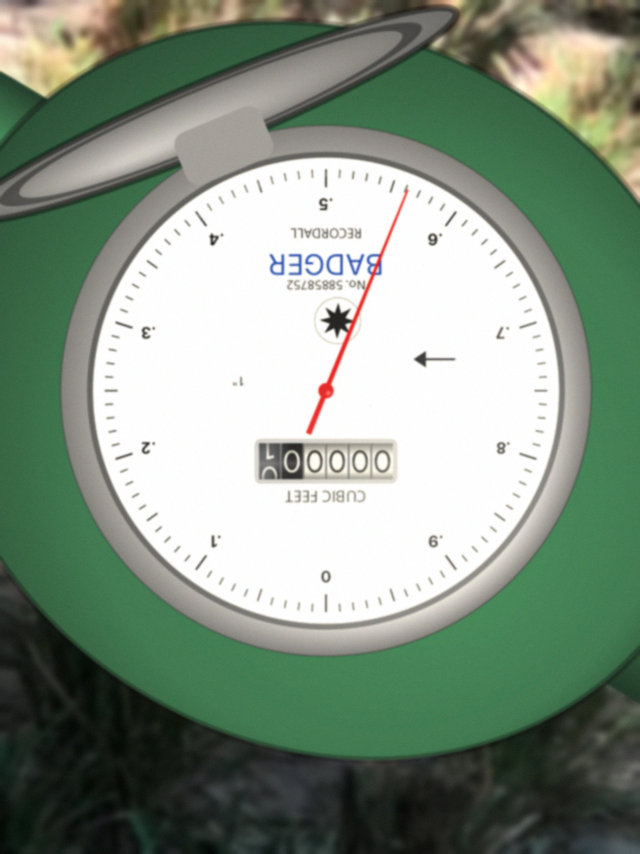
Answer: ft³ 0.56
